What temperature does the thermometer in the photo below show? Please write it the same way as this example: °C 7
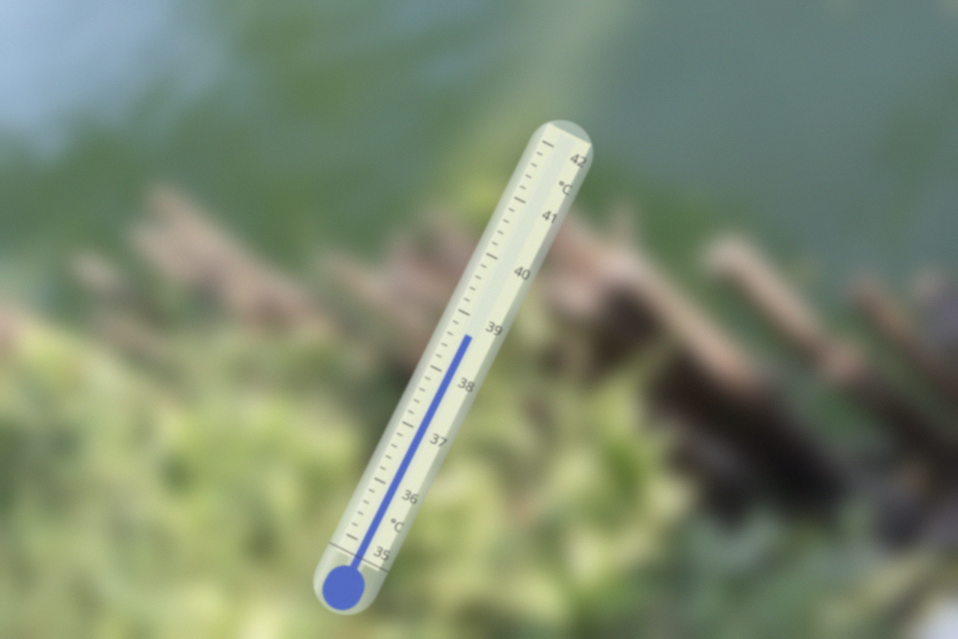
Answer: °C 38.7
